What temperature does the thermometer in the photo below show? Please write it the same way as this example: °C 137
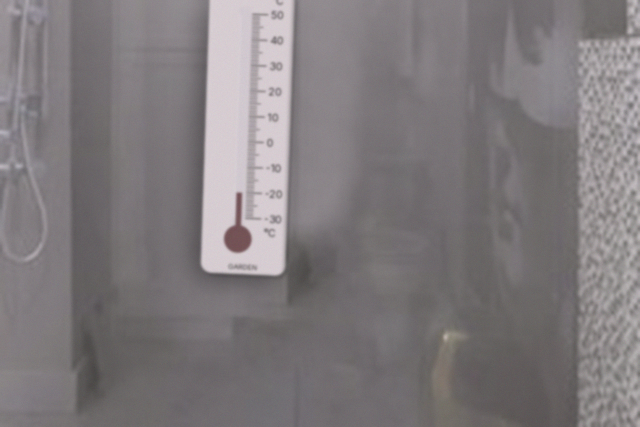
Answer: °C -20
